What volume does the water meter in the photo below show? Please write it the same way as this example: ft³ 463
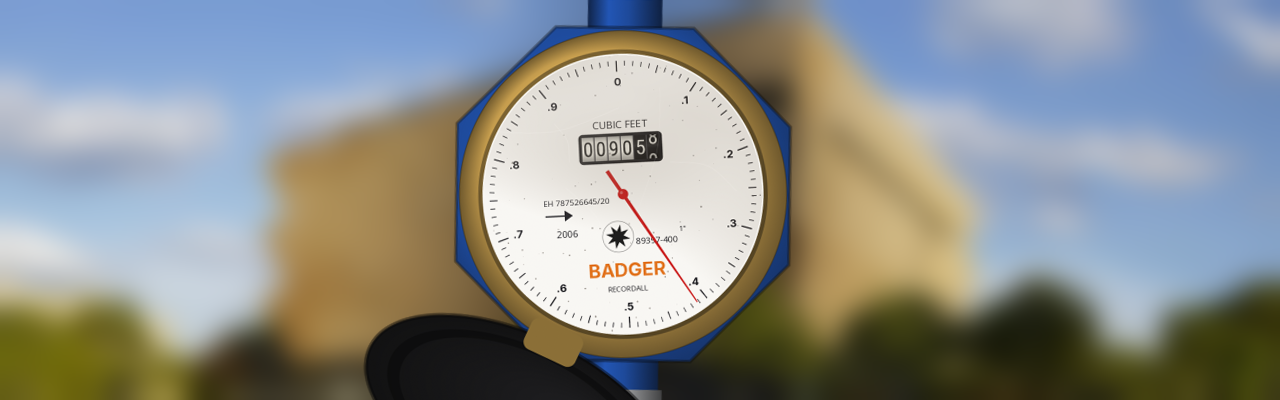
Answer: ft³ 9058.41
